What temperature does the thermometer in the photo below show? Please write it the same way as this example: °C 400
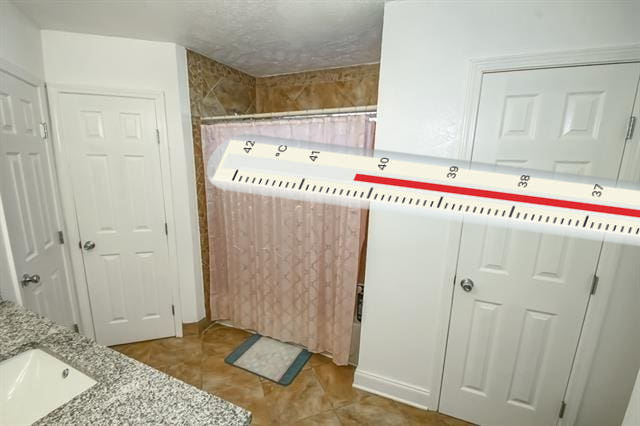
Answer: °C 40.3
